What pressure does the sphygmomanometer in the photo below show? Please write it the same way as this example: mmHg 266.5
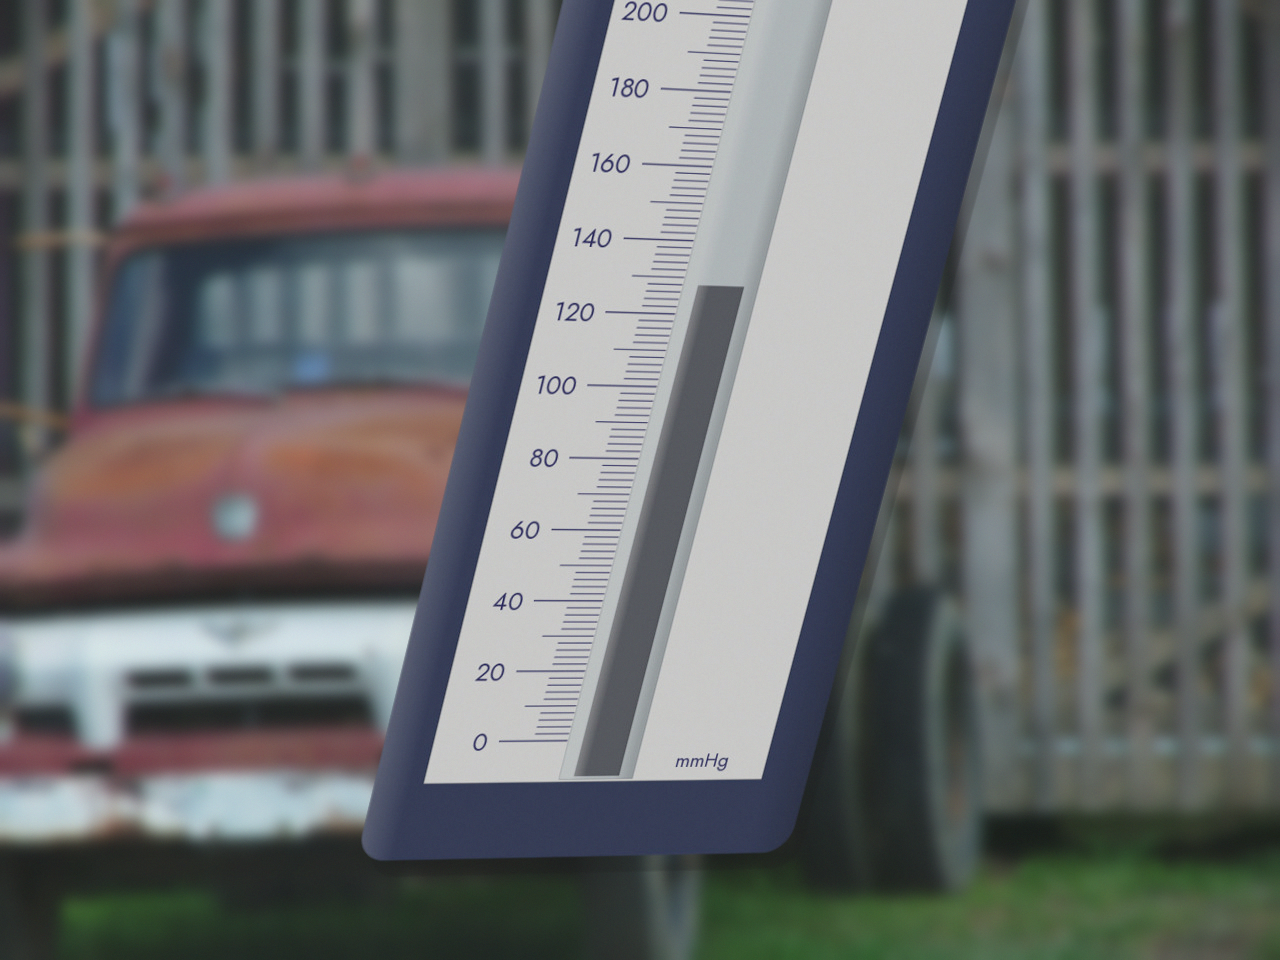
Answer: mmHg 128
